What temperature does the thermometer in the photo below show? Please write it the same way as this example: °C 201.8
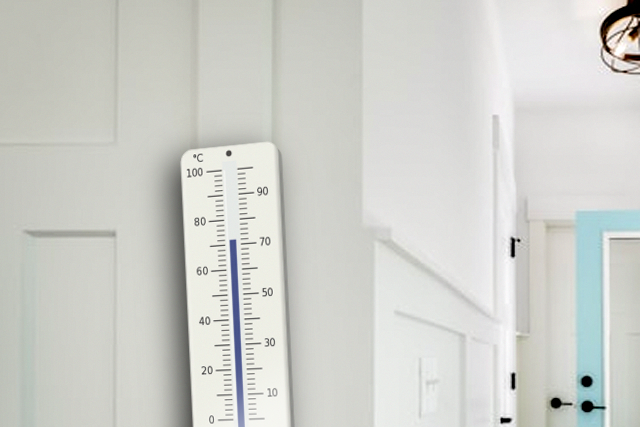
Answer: °C 72
